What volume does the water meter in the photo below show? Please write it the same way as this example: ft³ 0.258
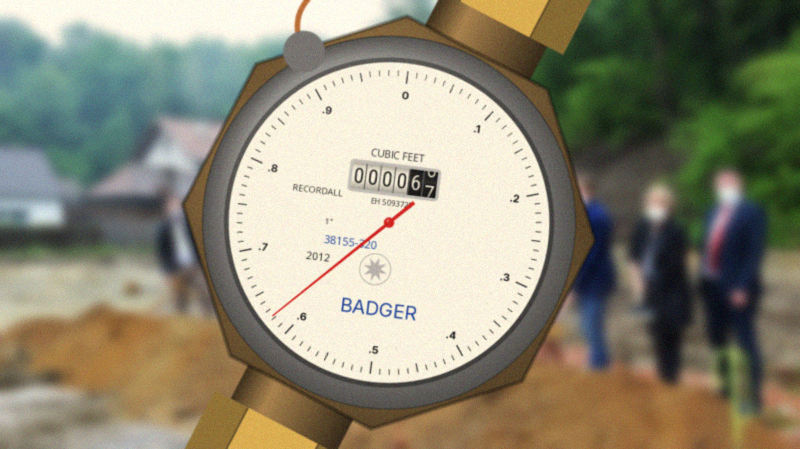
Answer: ft³ 66.62
